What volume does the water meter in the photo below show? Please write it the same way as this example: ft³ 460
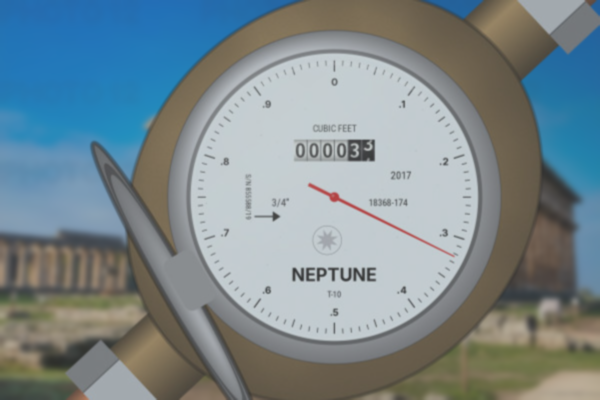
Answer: ft³ 33.32
